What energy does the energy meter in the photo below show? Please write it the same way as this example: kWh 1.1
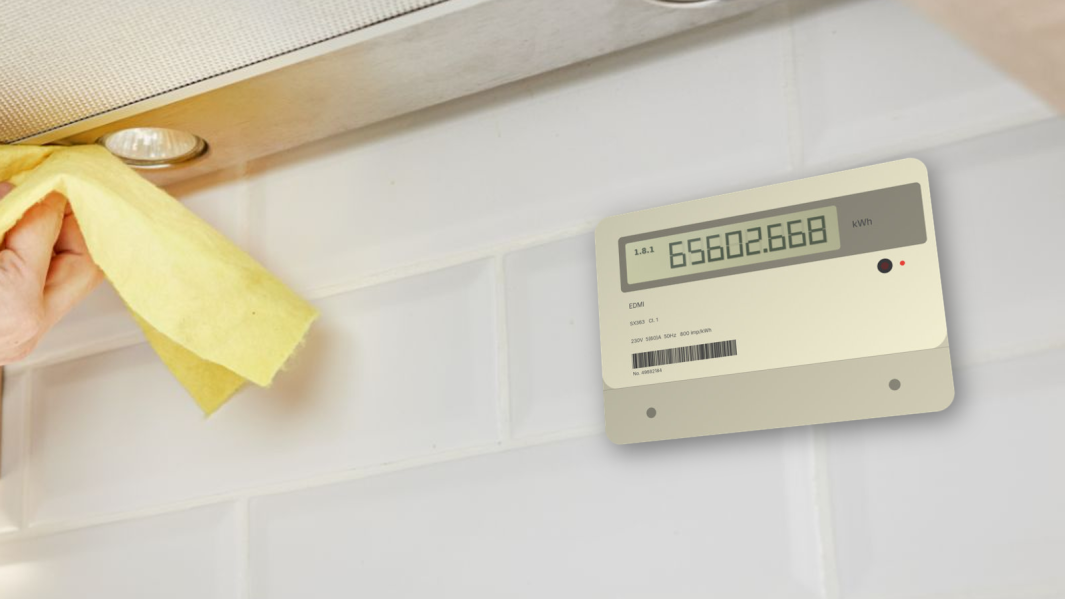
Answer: kWh 65602.668
